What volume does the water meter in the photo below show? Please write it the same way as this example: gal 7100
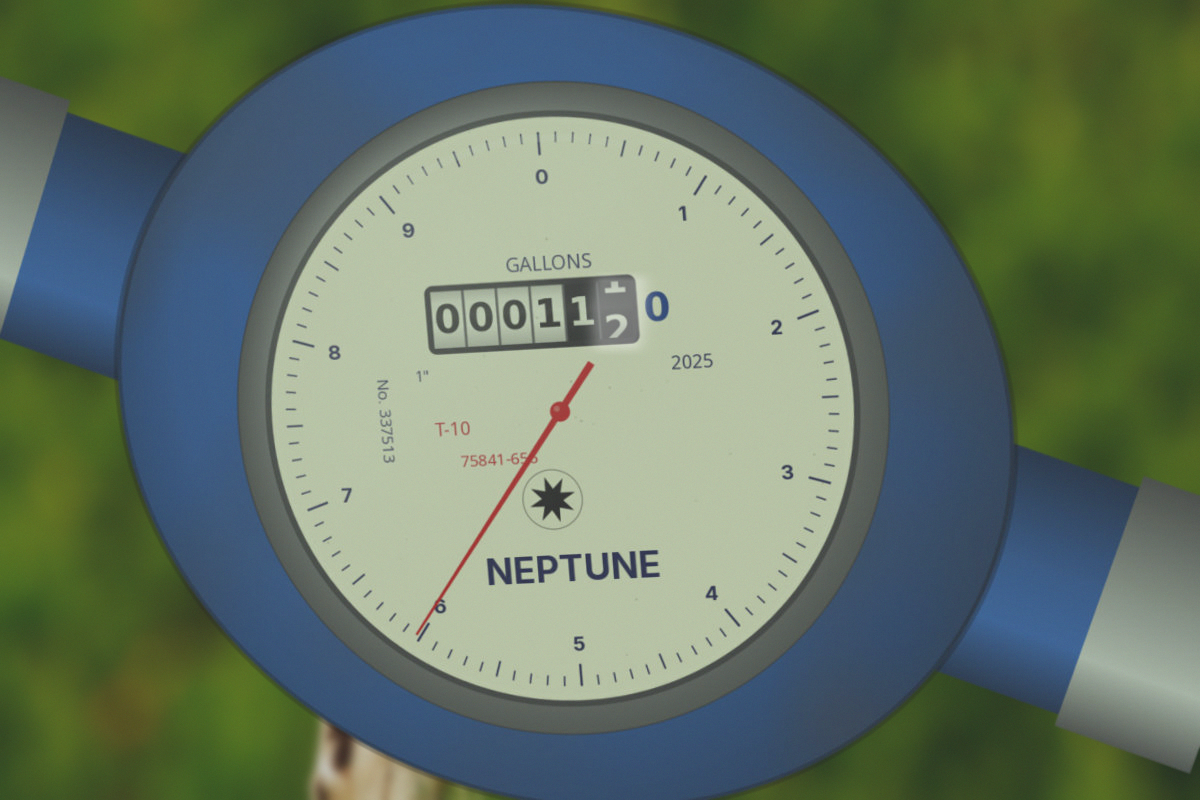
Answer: gal 1116.0
